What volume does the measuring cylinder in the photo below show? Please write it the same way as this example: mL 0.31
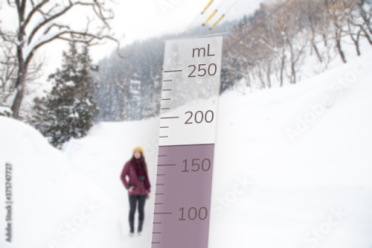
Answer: mL 170
